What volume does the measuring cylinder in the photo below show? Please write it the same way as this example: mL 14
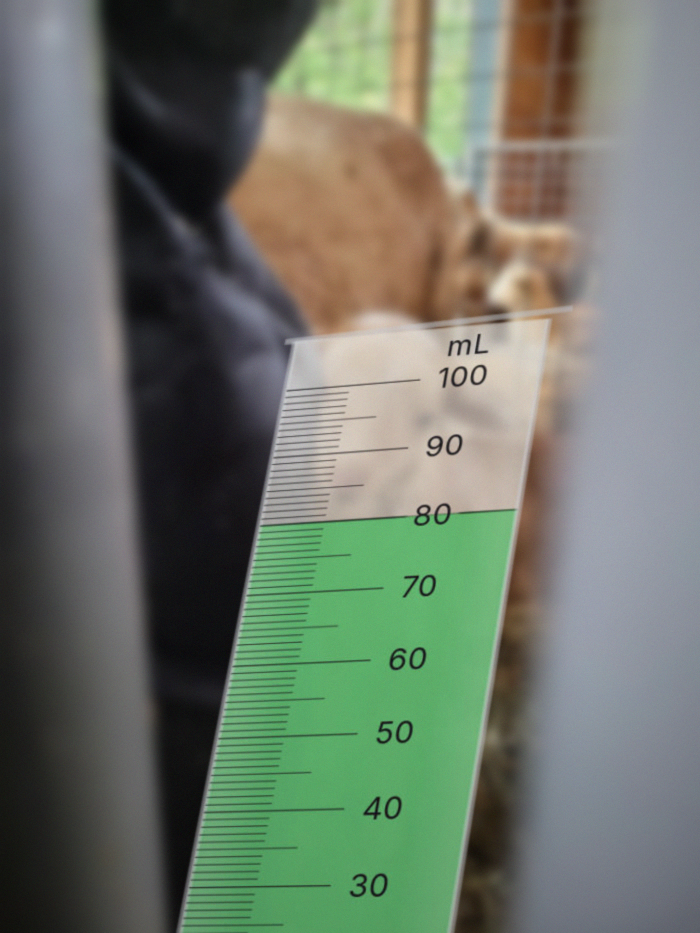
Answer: mL 80
